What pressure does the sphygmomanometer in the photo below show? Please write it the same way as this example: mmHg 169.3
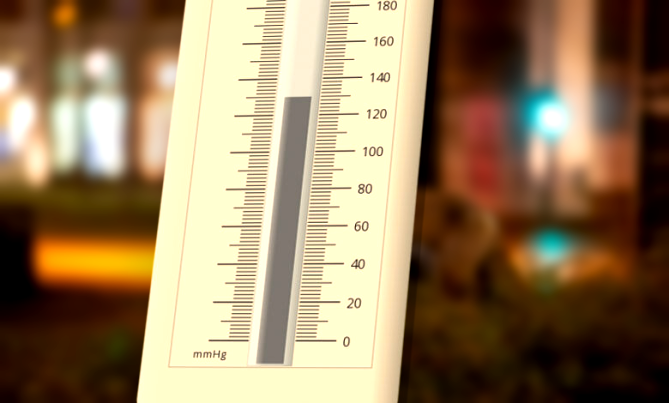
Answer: mmHg 130
